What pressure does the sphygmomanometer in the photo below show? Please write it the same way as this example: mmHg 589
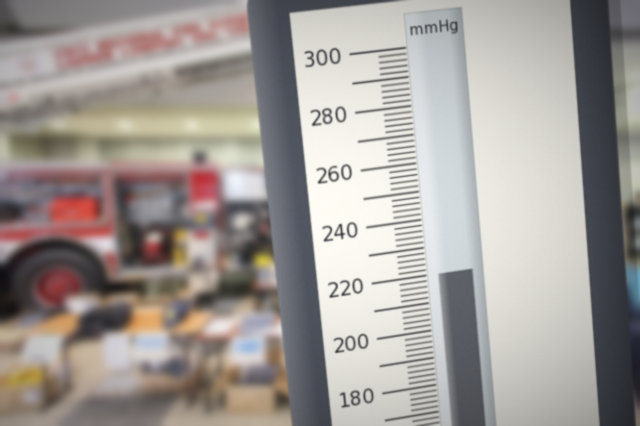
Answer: mmHg 220
